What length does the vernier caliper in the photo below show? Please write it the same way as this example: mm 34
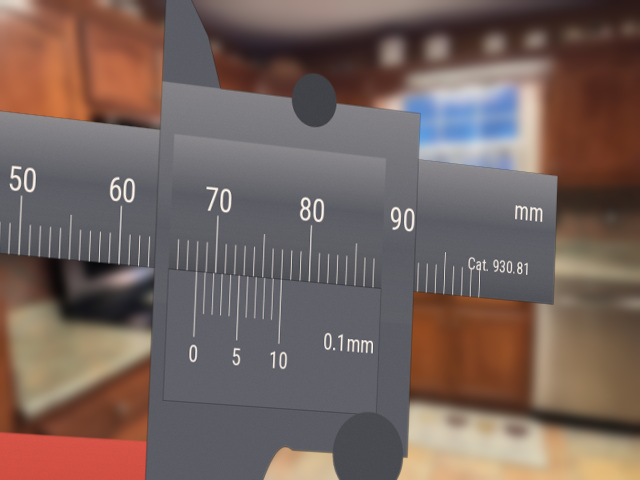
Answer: mm 68.0
